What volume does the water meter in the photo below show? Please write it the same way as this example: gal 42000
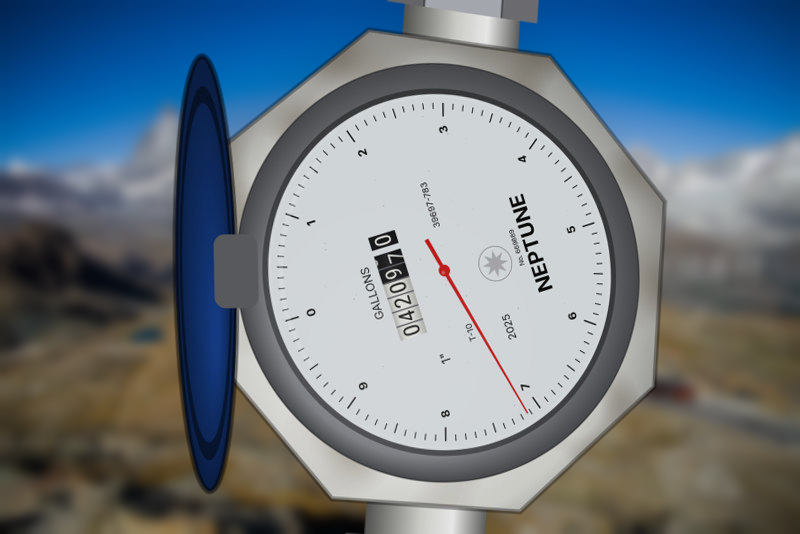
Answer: gal 420967.1
